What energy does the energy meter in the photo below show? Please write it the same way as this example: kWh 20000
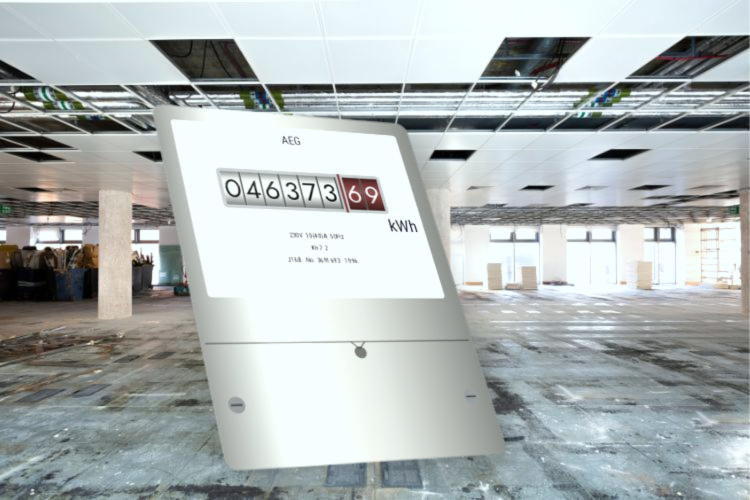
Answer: kWh 46373.69
